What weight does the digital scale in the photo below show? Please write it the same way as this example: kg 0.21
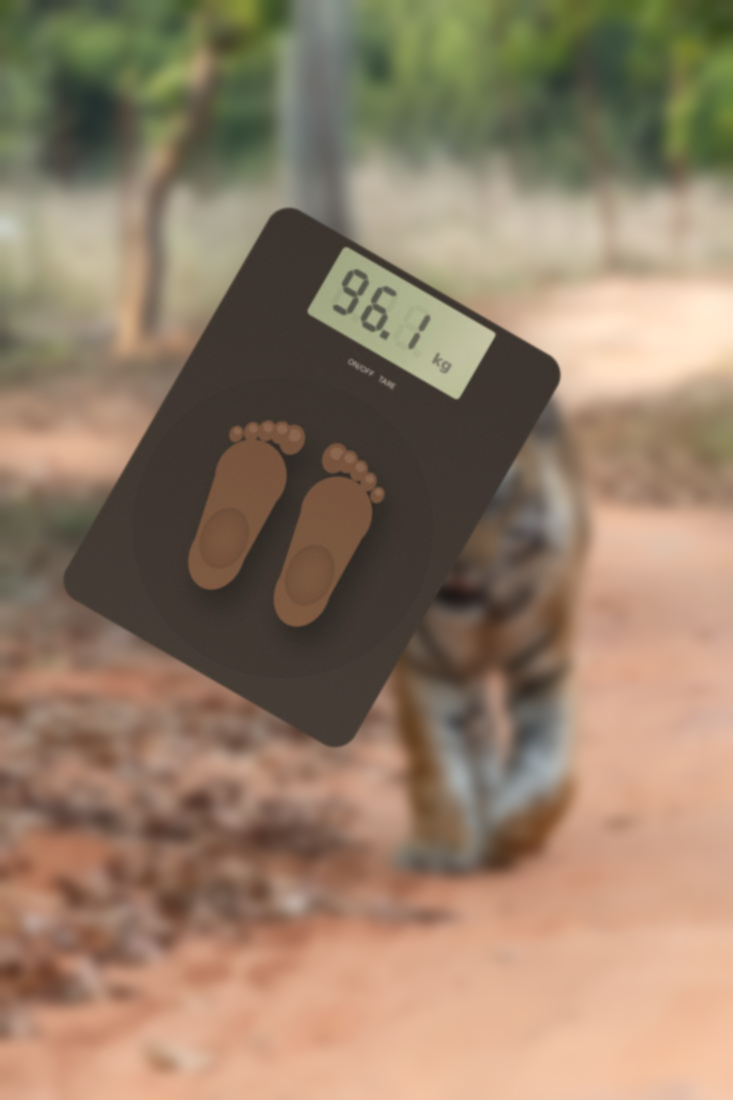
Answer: kg 96.1
